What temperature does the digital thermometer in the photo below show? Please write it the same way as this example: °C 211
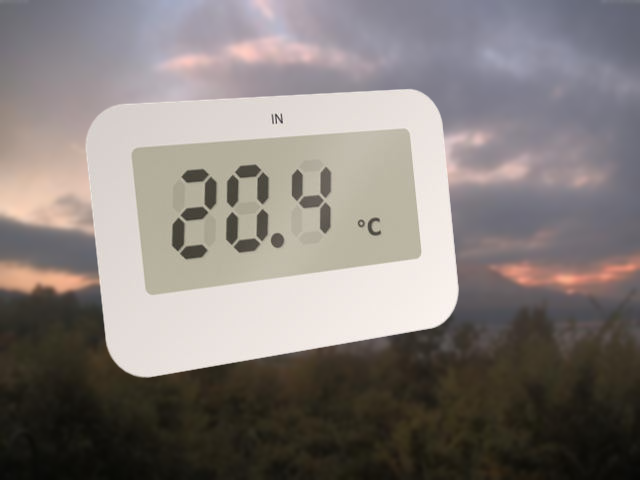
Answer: °C 20.4
